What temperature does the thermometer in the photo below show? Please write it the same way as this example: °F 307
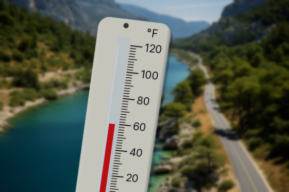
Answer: °F 60
